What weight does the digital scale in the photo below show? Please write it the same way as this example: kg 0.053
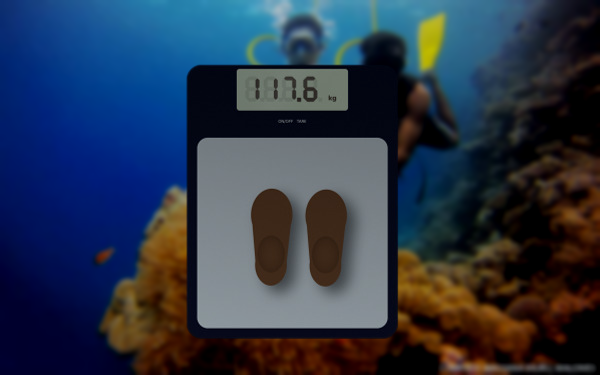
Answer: kg 117.6
